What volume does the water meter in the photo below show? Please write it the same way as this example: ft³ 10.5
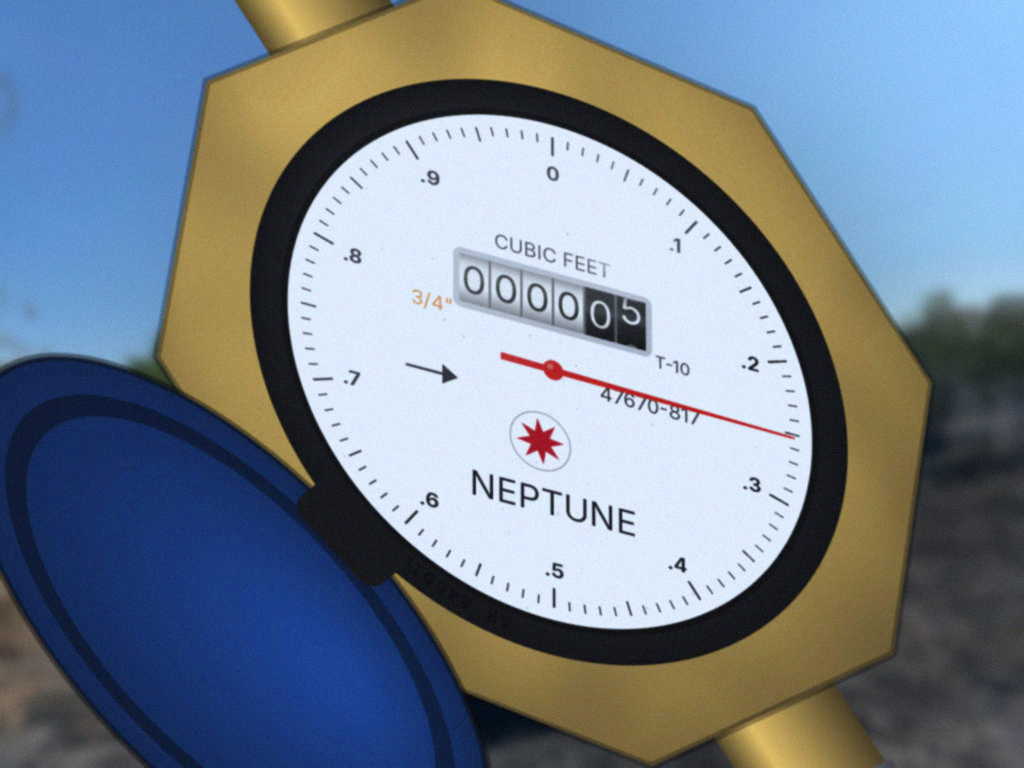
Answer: ft³ 5.25
